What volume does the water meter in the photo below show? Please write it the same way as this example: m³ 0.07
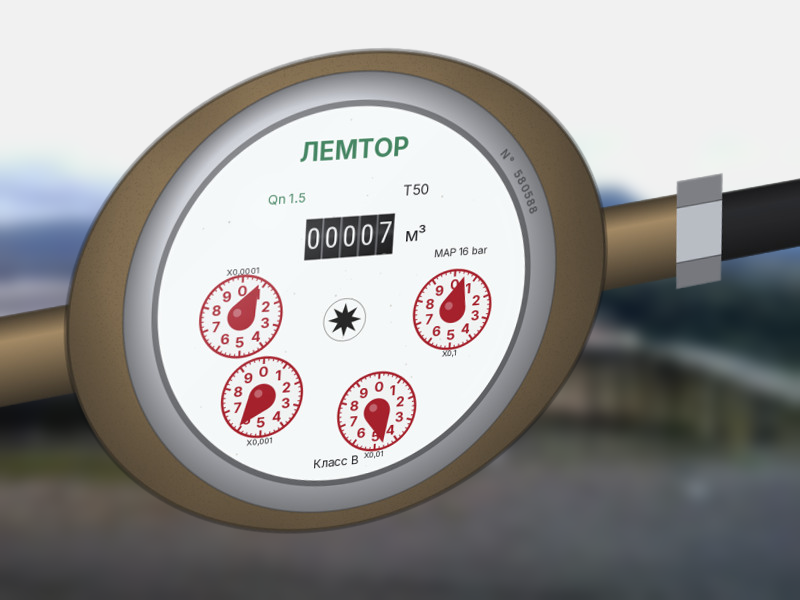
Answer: m³ 7.0460
